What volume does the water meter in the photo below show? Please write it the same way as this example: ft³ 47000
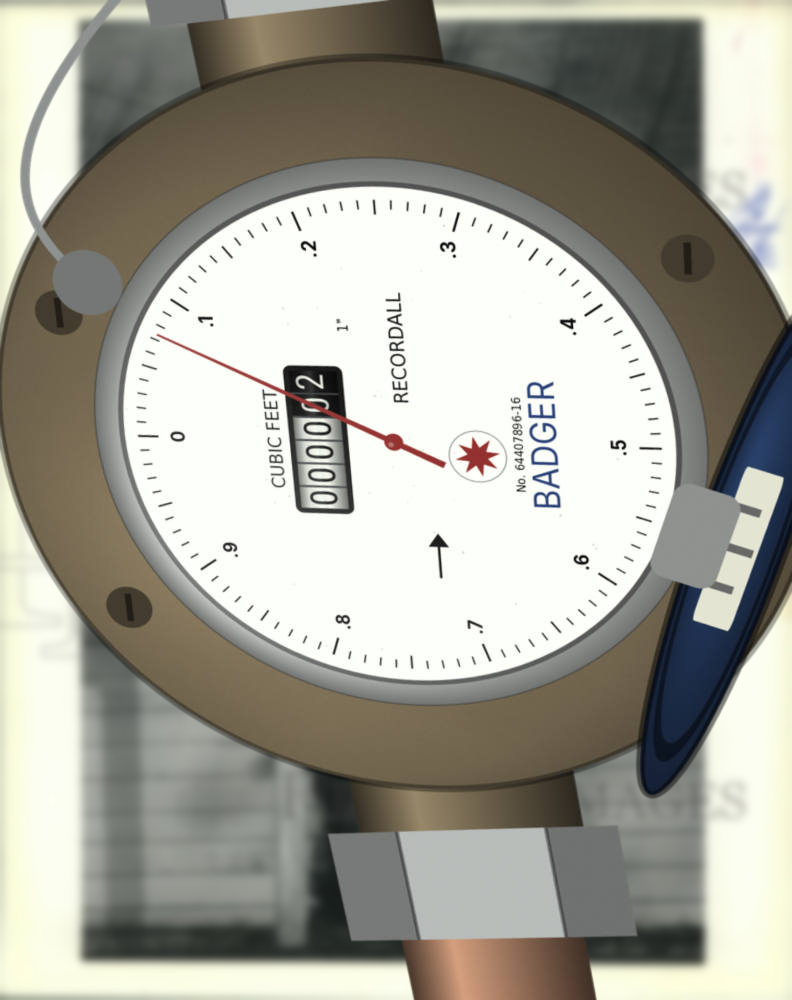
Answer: ft³ 2.07
